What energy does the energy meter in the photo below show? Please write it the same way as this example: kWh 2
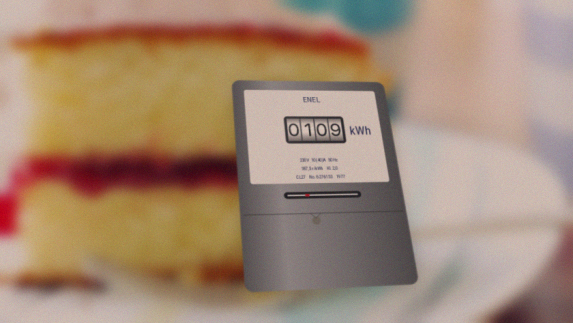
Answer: kWh 109
